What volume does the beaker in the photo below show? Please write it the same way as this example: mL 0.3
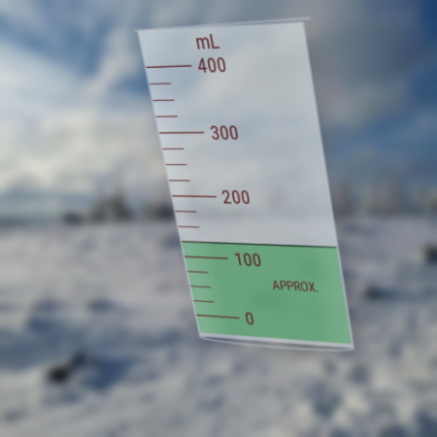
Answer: mL 125
